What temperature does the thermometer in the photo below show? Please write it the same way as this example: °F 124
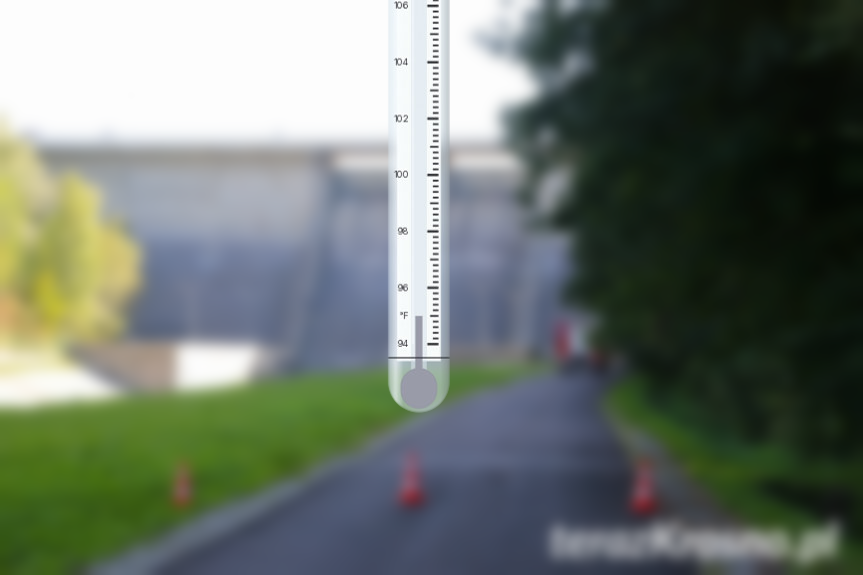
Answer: °F 95
